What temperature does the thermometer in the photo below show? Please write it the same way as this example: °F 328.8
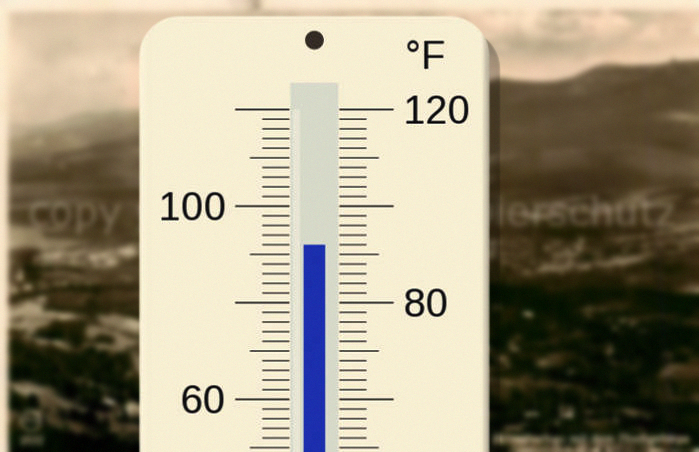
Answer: °F 92
